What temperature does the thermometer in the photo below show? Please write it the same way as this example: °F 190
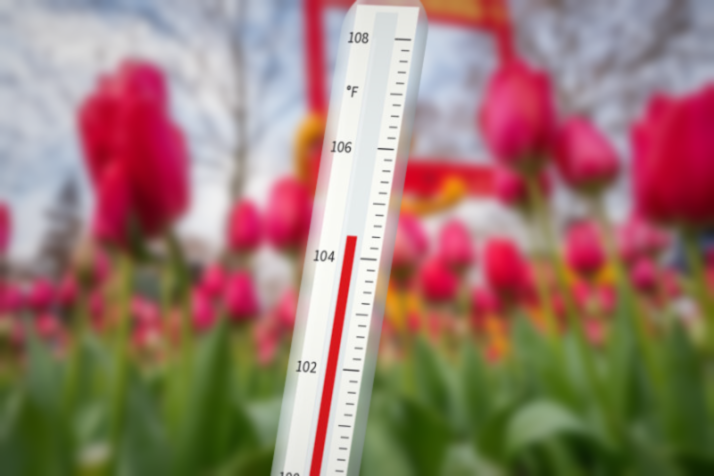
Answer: °F 104.4
